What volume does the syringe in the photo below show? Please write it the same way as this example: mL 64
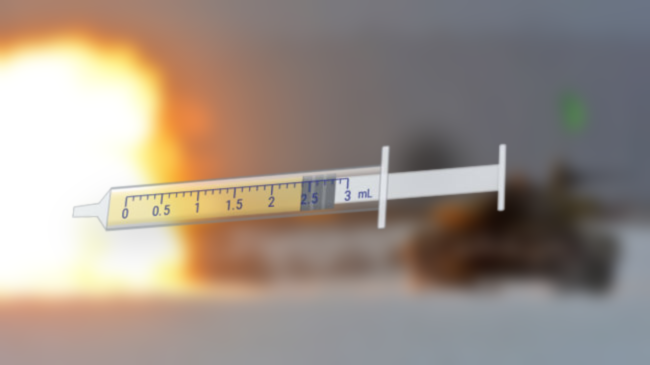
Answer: mL 2.4
